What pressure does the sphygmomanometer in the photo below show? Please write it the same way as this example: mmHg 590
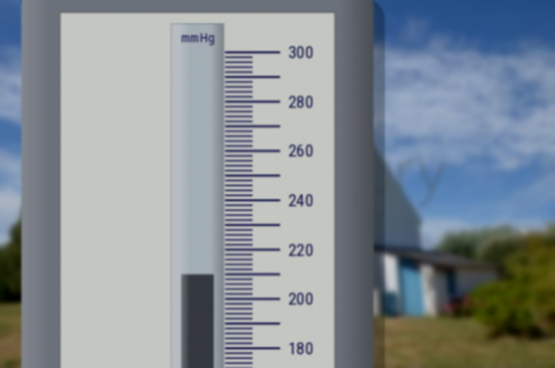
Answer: mmHg 210
